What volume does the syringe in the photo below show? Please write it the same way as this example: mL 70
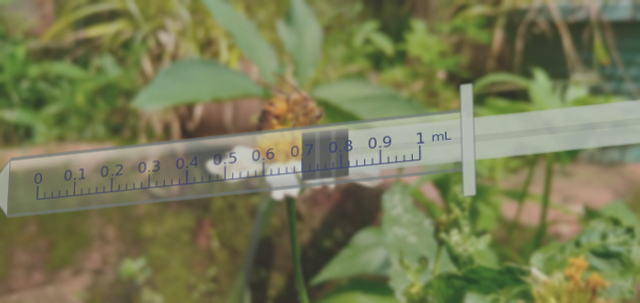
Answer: mL 0.7
